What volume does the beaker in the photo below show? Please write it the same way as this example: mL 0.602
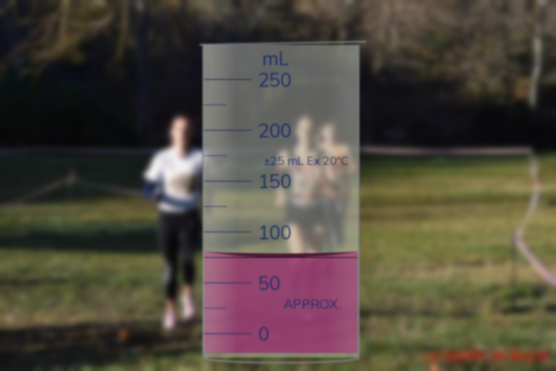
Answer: mL 75
